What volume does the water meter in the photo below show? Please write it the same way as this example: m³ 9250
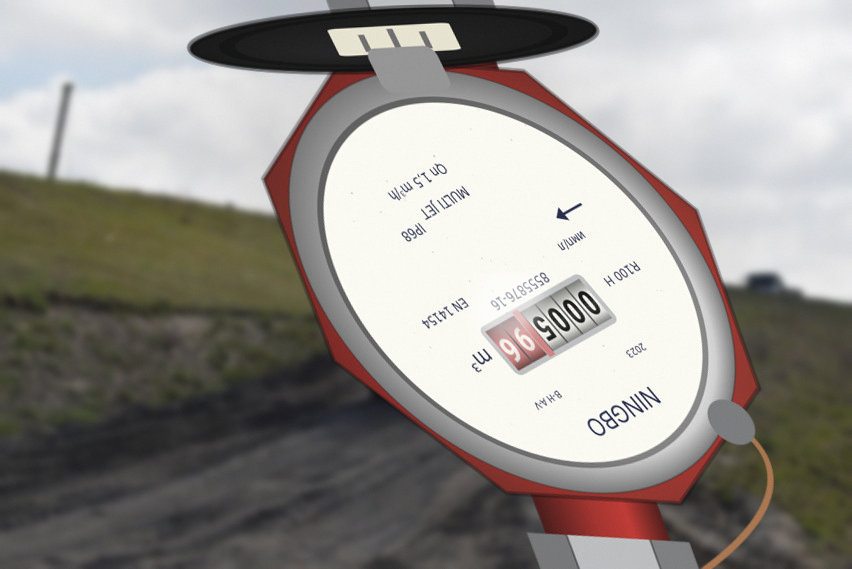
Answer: m³ 5.96
